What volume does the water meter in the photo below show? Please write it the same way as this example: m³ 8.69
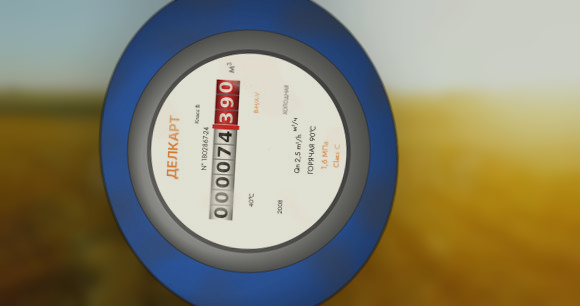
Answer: m³ 74.390
